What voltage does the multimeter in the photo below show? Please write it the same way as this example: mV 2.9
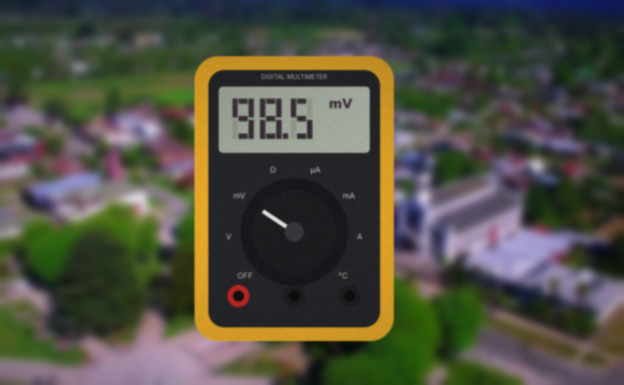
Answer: mV 98.5
